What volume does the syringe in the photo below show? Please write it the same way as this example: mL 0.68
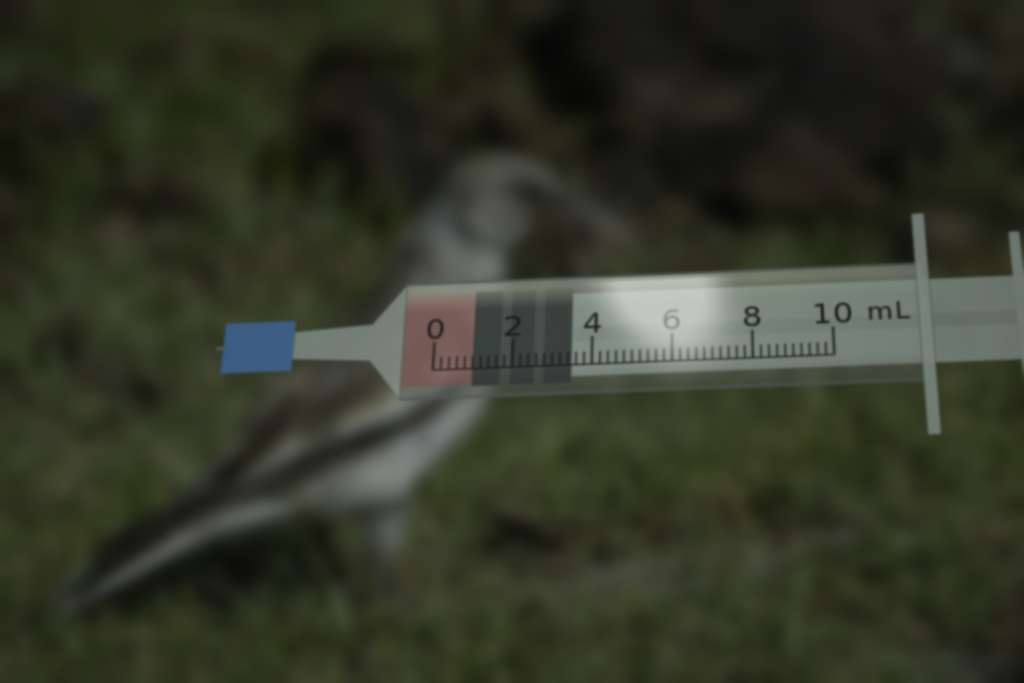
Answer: mL 1
